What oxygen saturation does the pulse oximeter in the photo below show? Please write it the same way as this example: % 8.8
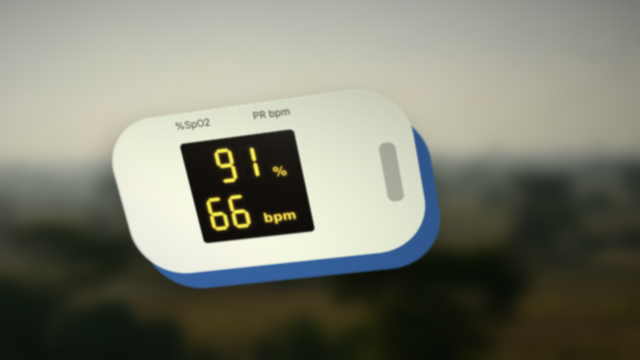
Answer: % 91
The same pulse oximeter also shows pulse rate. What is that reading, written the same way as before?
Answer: bpm 66
